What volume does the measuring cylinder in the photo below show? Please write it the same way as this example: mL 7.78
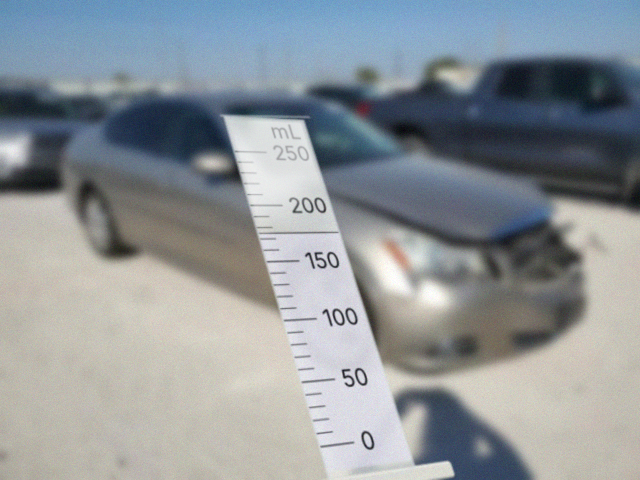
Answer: mL 175
